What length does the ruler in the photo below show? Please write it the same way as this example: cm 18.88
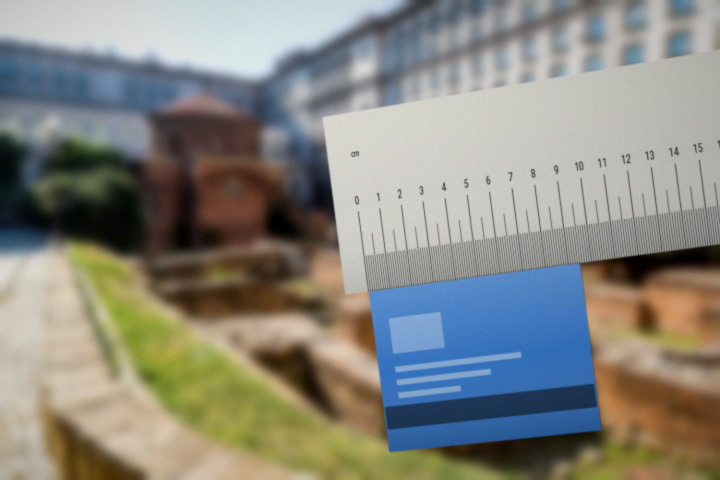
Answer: cm 9.5
